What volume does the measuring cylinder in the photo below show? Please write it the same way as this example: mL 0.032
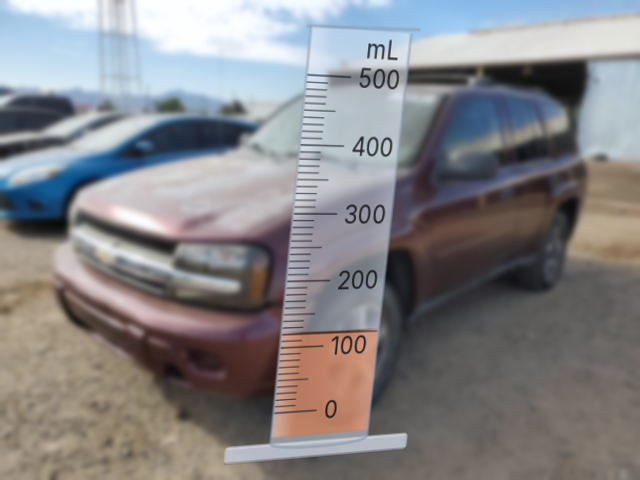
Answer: mL 120
